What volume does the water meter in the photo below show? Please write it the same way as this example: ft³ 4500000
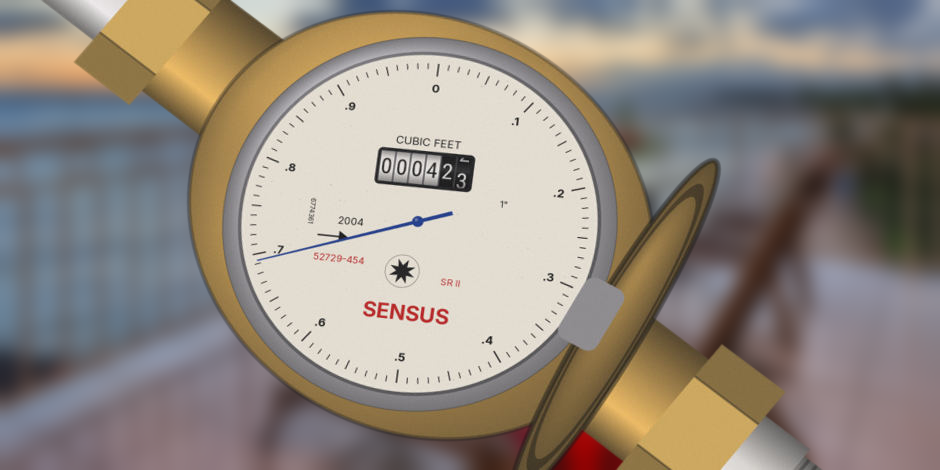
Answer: ft³ 422.69
